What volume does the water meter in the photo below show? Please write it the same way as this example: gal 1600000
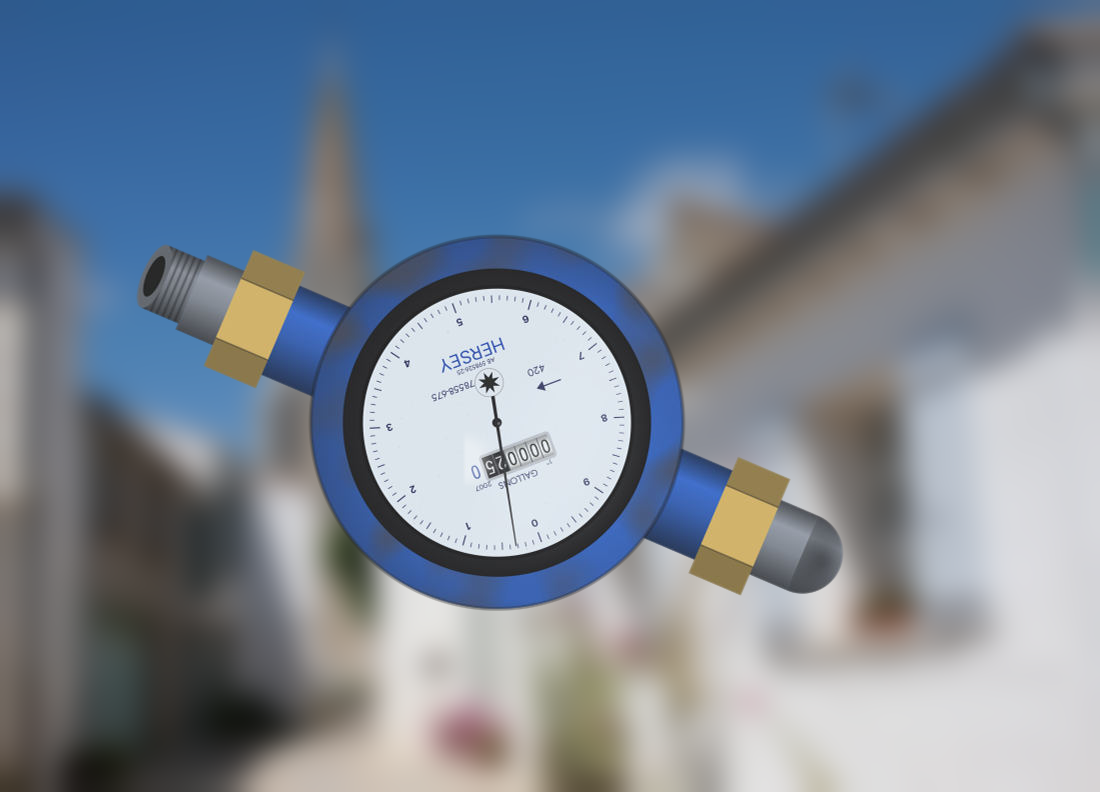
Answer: gal 250.3
